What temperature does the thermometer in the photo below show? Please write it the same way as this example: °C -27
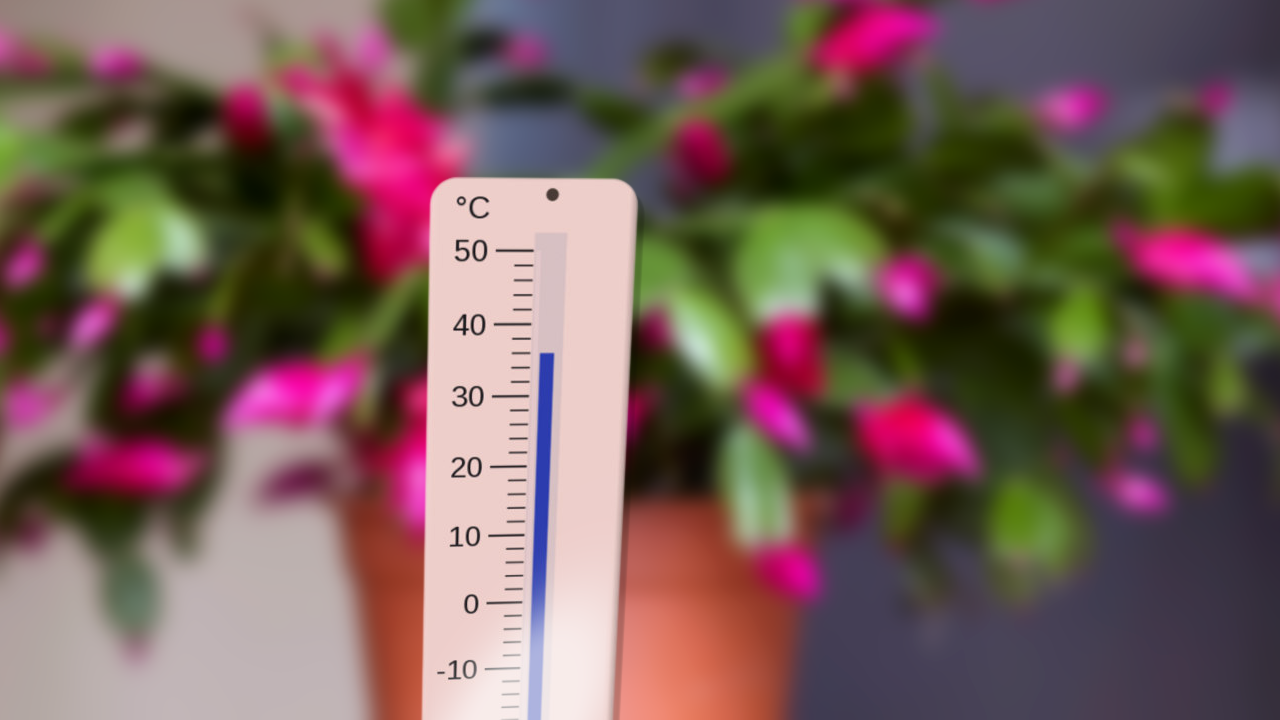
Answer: °C 36
